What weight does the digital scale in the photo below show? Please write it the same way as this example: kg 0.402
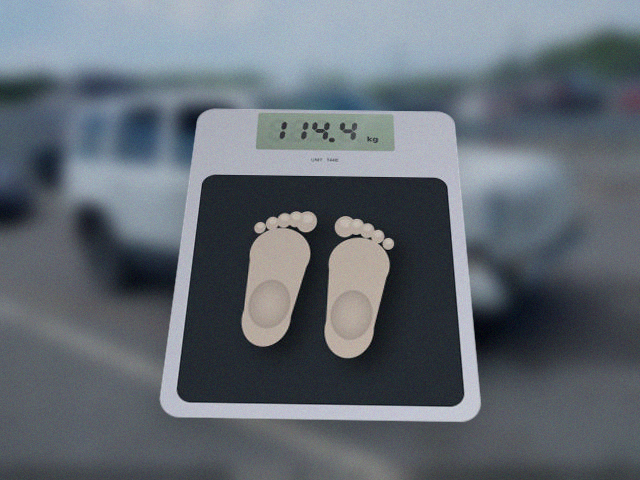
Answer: kg 114.4
